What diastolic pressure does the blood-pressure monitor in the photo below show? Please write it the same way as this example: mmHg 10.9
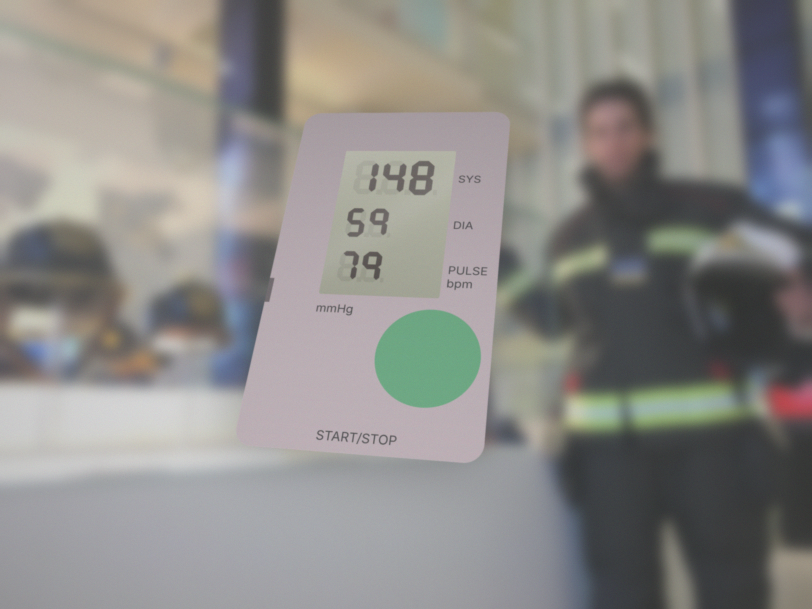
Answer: mmHg 59
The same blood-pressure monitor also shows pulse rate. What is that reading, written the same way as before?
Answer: bpm 79
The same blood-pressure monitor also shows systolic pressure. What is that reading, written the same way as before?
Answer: mmHg 148
